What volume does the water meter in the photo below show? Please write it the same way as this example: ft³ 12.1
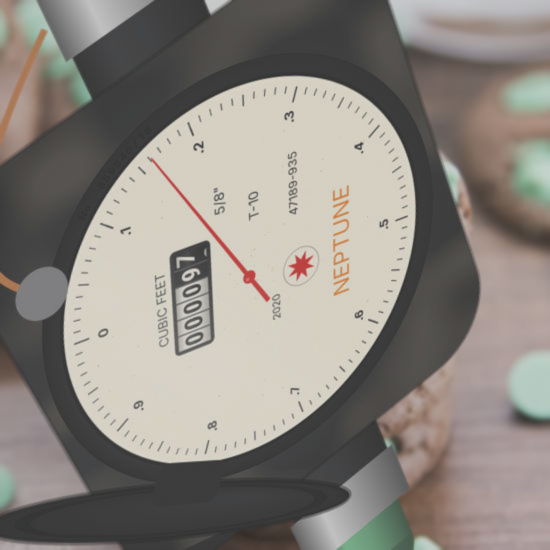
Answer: ft³ 97.16
